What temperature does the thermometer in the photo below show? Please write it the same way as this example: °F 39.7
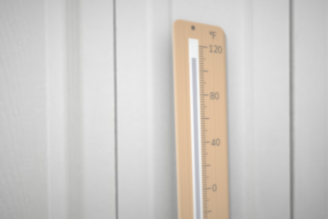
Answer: °F 110
